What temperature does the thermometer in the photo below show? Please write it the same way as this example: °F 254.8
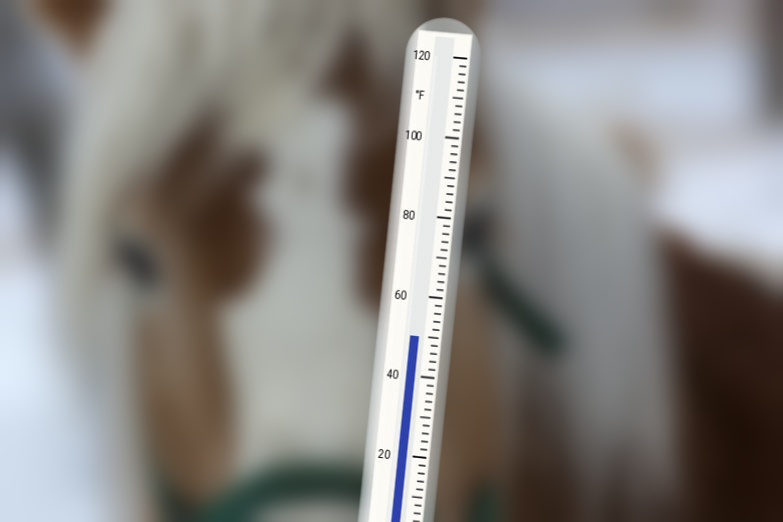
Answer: °F 50
